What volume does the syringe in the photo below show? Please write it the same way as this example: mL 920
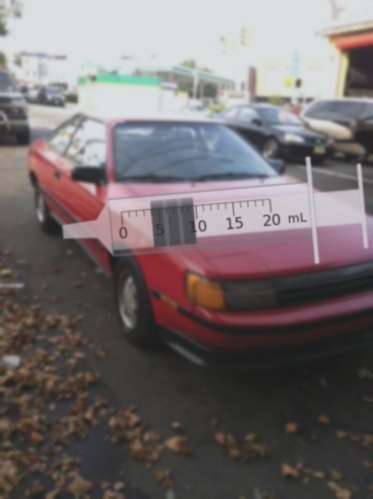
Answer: mL 4
